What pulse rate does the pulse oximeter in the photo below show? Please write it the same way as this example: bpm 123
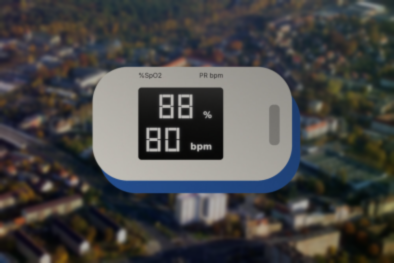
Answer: bpm 80
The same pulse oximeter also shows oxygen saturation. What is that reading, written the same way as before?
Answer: % 88
